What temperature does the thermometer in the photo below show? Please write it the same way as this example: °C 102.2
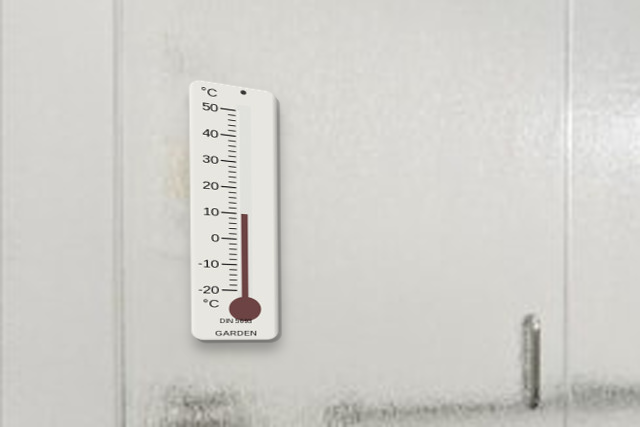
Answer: °C 10
